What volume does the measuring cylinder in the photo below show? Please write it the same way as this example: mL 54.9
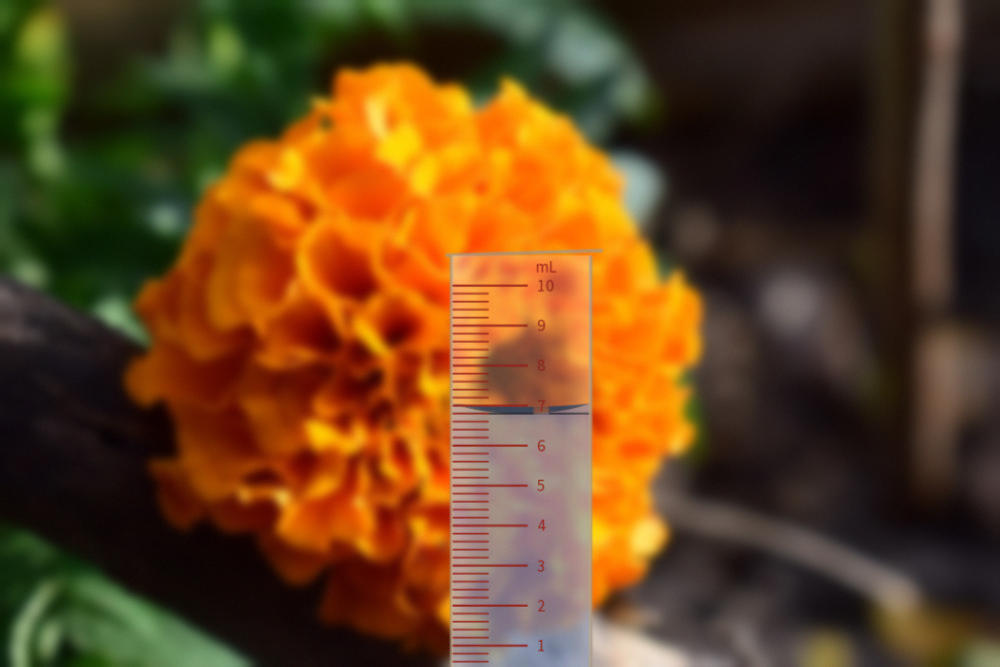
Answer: mL 6.8
